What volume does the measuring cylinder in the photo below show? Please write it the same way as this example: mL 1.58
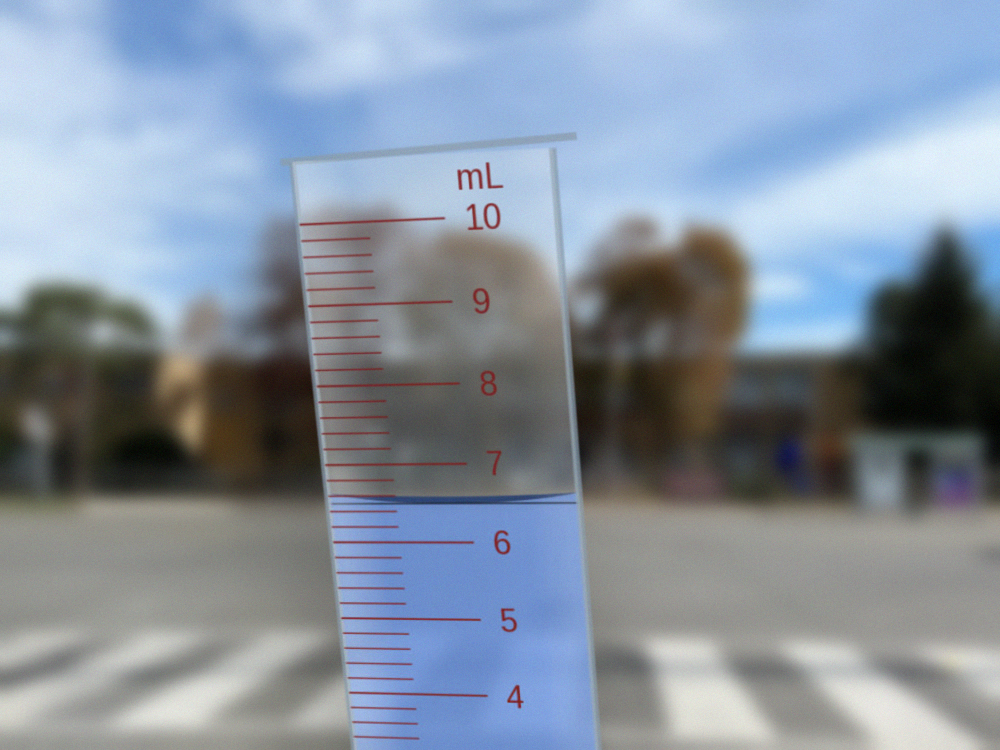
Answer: mL 6.5
